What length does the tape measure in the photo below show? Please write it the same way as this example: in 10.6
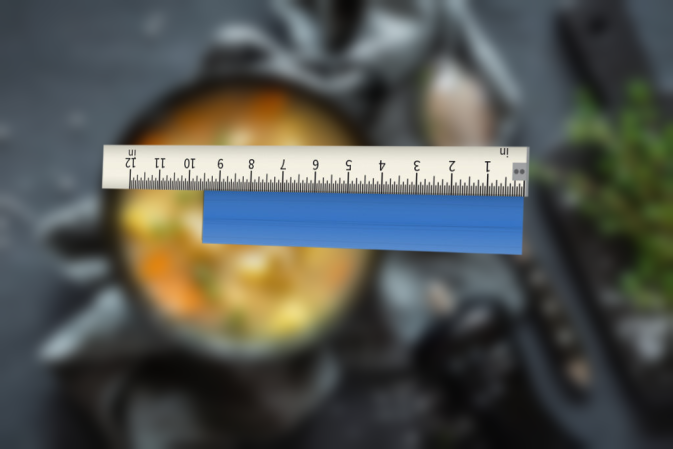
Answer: in 9.5
